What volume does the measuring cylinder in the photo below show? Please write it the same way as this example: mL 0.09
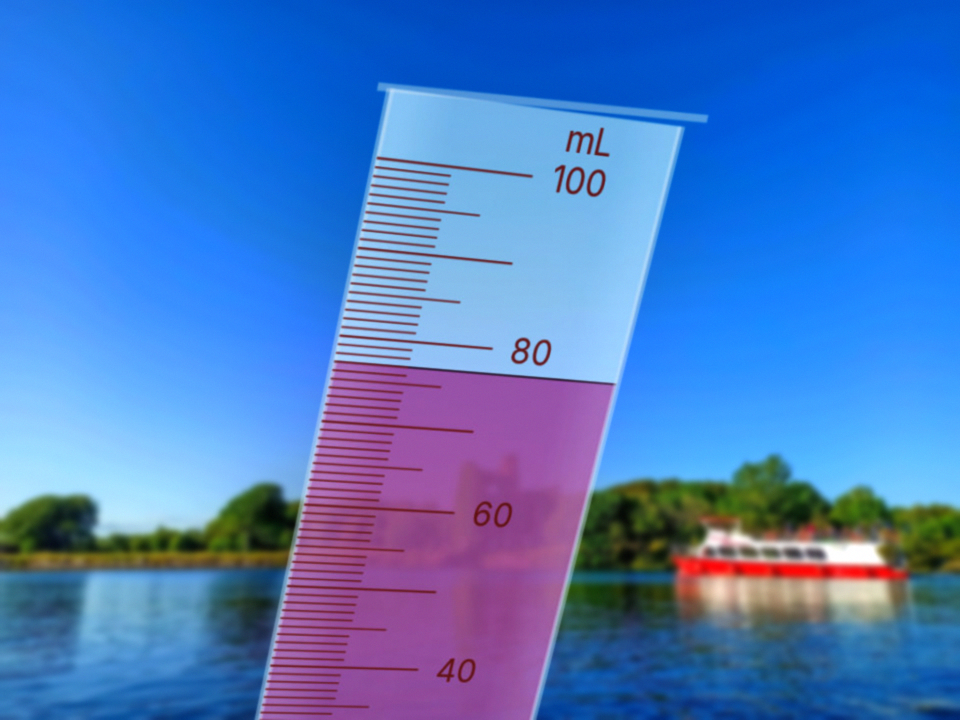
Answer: mL 77
